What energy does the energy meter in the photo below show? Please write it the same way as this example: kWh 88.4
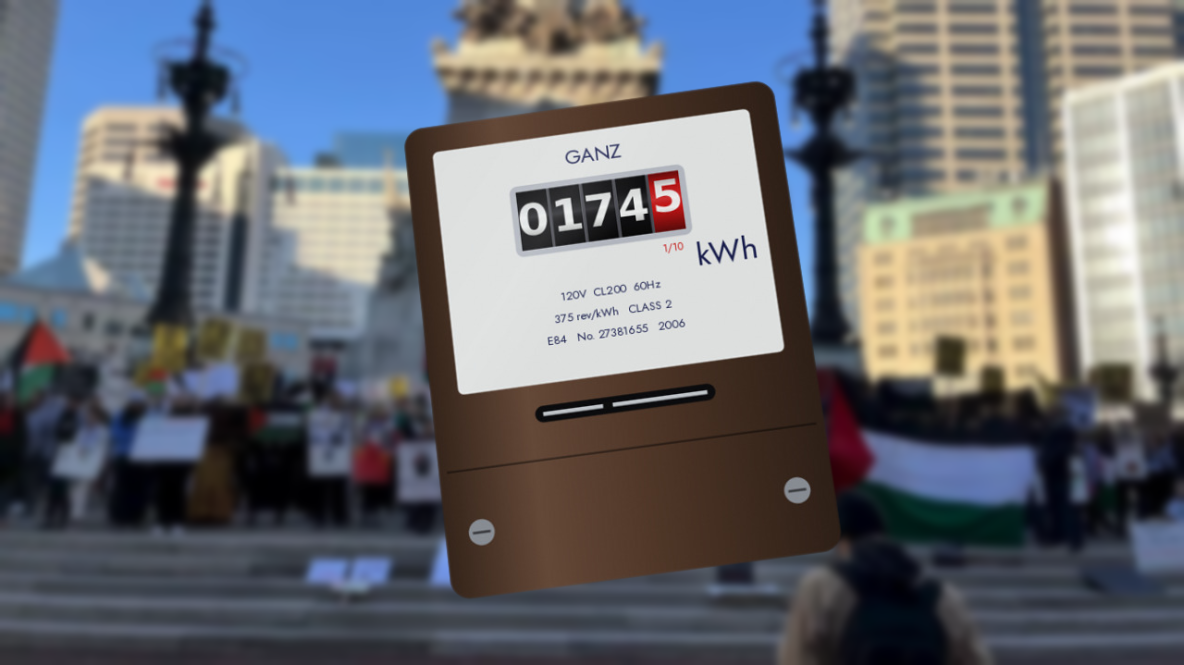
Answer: kWh 174.5
